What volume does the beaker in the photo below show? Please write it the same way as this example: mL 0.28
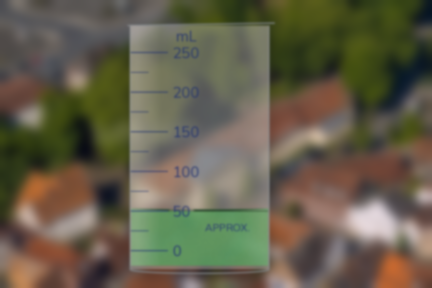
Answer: mL 50
